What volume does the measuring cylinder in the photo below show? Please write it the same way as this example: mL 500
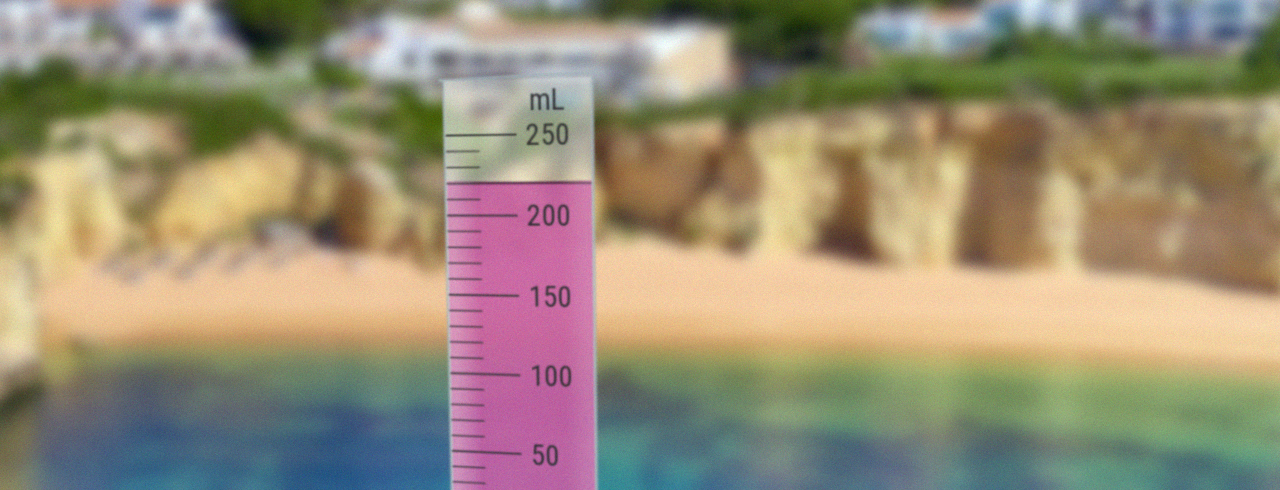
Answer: mL 220
